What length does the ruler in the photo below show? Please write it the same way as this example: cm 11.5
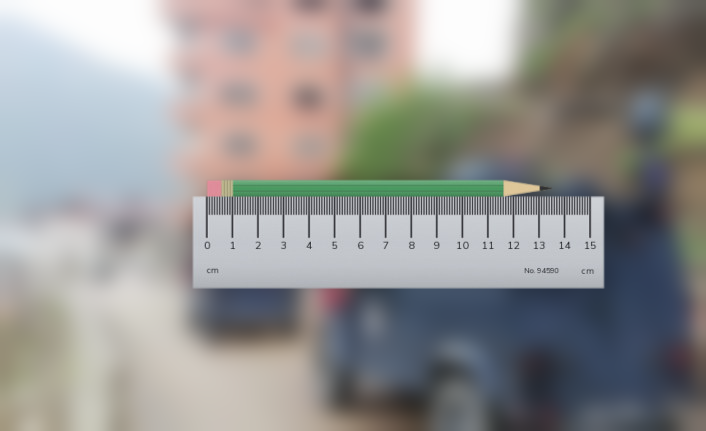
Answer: cm 13.5
